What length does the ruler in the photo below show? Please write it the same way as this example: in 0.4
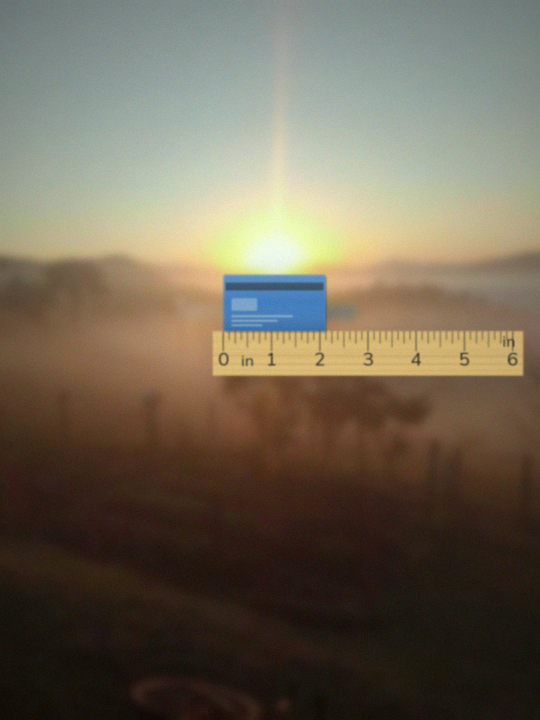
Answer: in 2.125
